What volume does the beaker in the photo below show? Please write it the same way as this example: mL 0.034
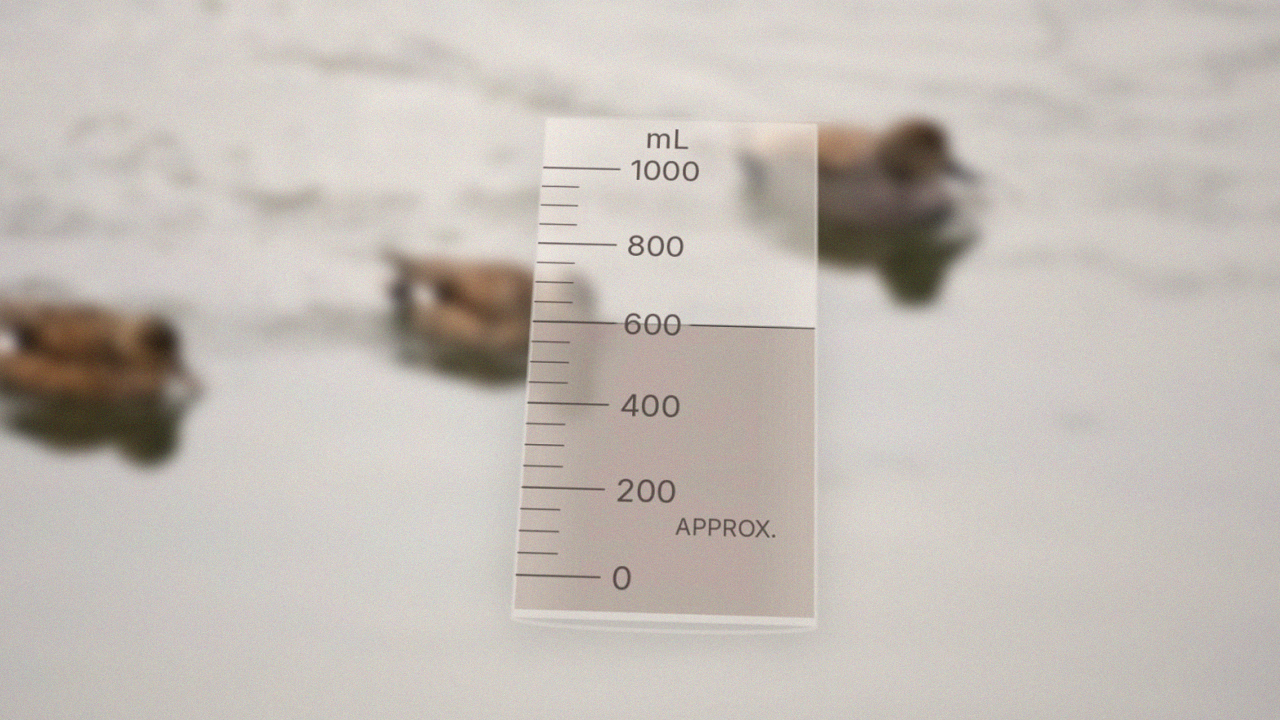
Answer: mL 600
